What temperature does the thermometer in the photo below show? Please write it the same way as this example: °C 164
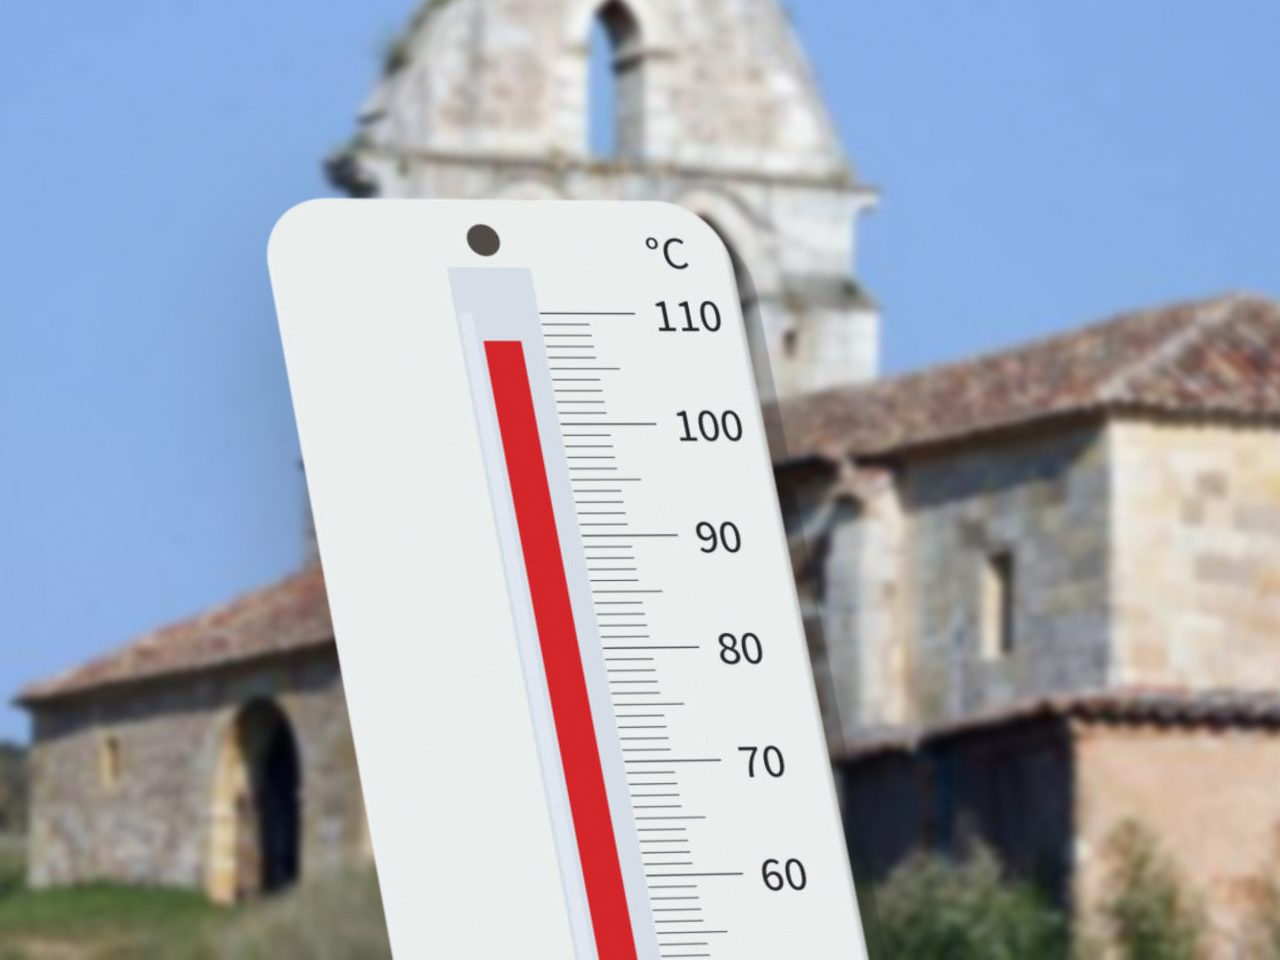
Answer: °C 107.5
